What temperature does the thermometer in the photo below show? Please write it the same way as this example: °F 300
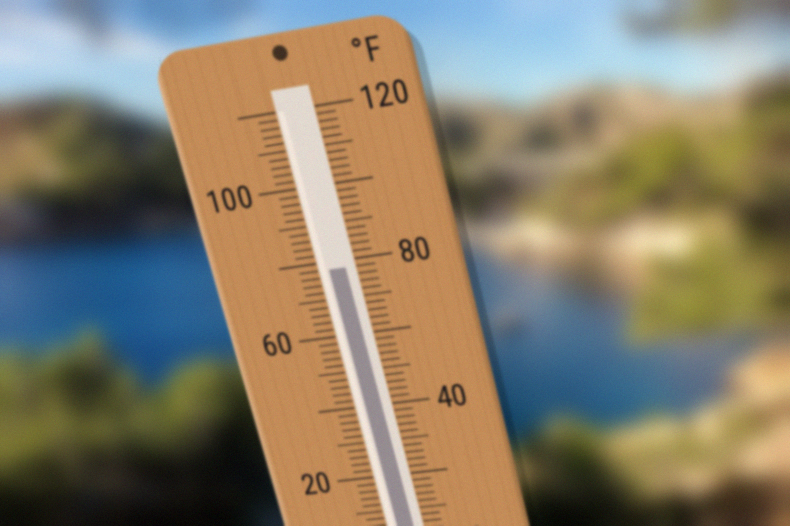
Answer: °F 78
